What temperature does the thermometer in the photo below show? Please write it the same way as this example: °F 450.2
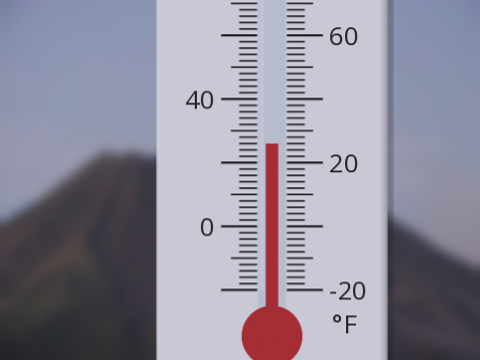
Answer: °F 26
